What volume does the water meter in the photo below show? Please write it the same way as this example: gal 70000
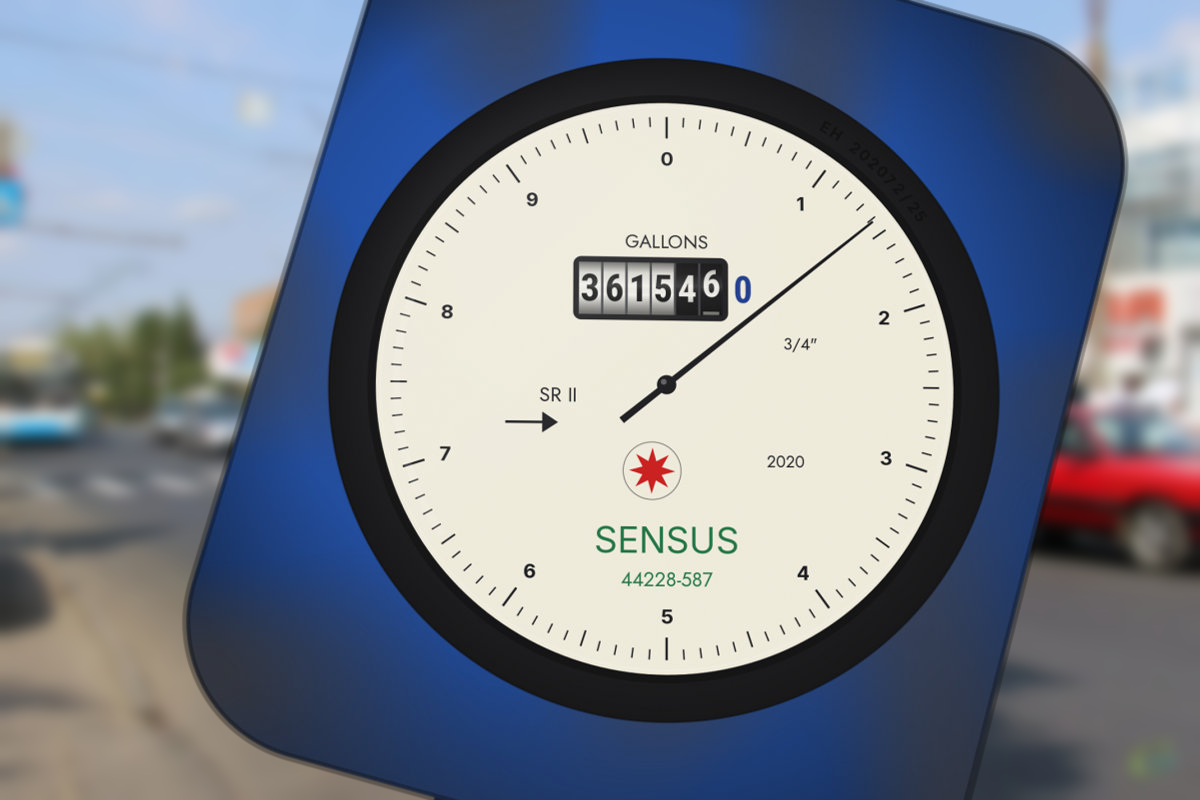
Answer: gal 3615461.4
